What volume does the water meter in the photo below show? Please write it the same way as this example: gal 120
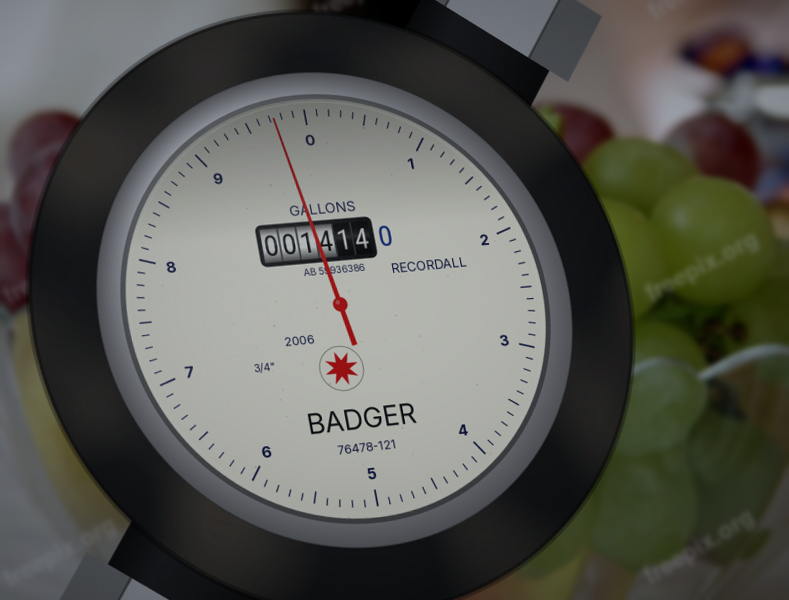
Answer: gal 14139.7
